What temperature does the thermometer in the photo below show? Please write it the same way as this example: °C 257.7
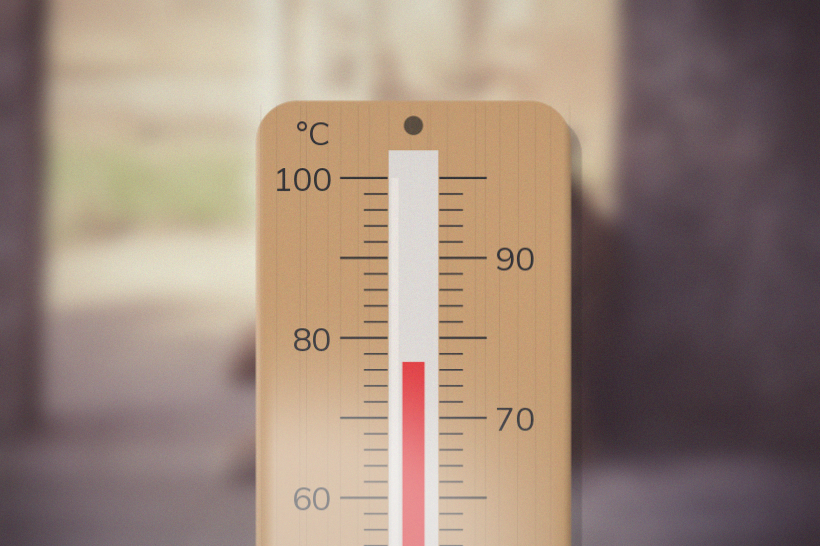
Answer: °C 77
